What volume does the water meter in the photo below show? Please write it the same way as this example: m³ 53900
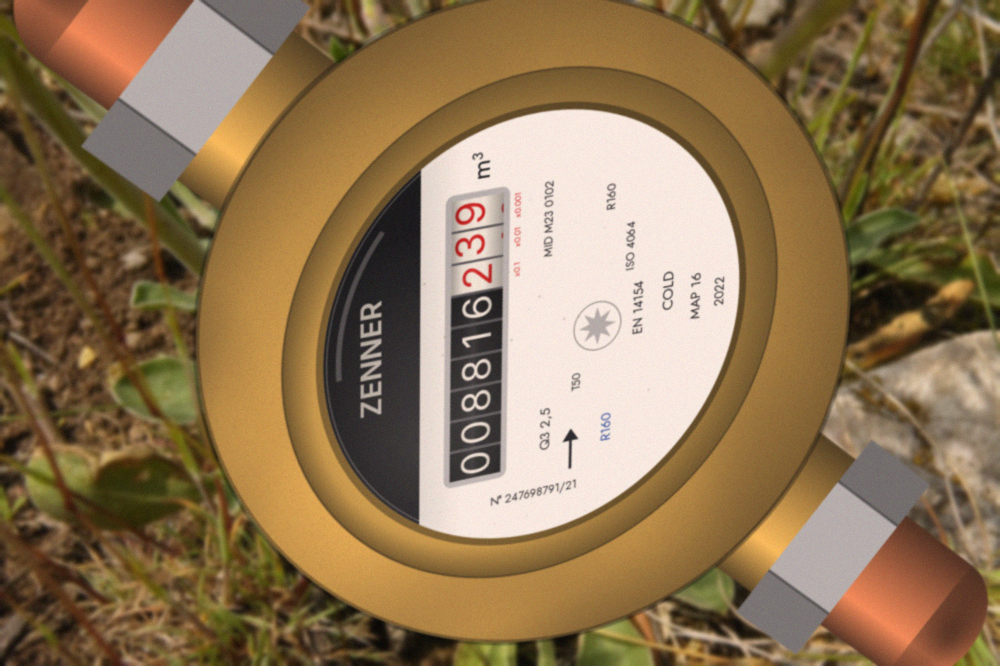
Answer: m³ 8816.239
